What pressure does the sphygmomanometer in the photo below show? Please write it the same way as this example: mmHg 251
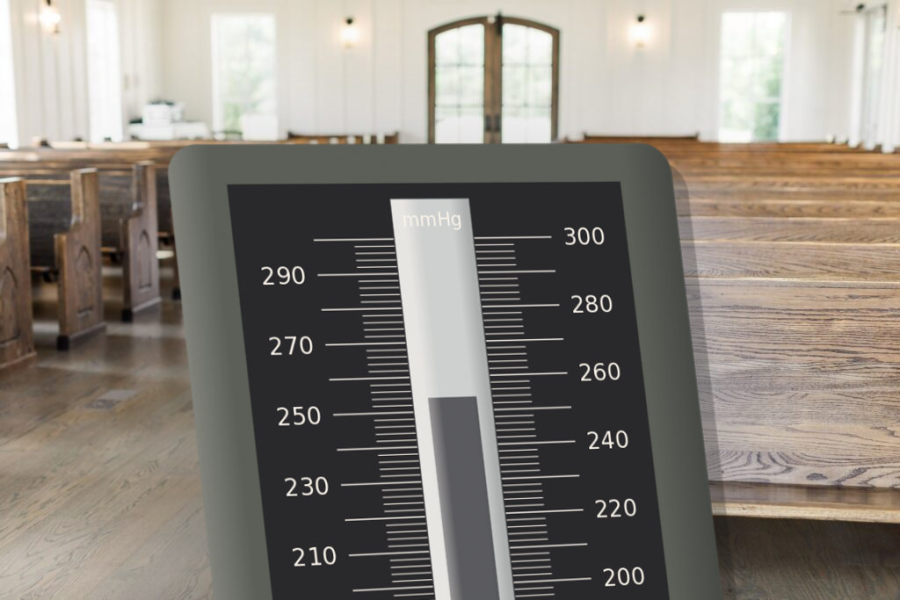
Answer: mmHg 254
